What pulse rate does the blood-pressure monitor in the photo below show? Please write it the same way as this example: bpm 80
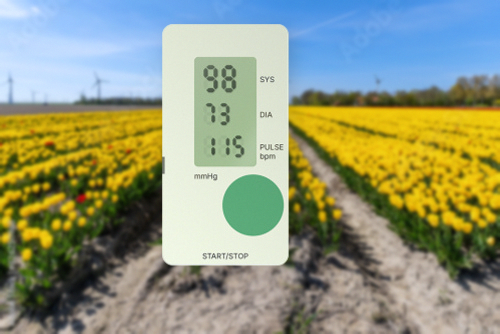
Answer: bpm 115
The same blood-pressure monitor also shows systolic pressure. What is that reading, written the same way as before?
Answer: mmHg 98
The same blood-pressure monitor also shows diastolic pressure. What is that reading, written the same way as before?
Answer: mmHg 73
